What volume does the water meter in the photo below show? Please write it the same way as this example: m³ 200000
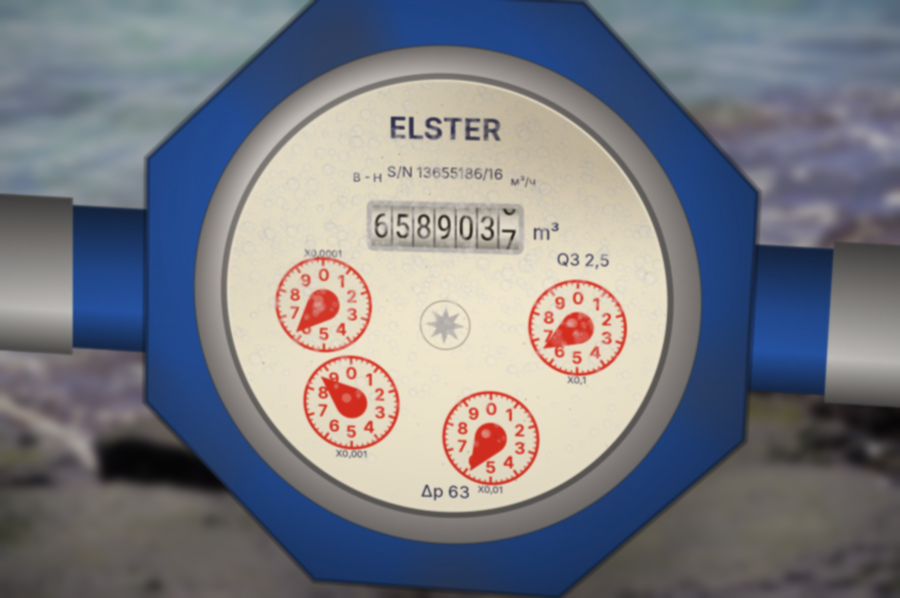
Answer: m³ 6589036.6586
